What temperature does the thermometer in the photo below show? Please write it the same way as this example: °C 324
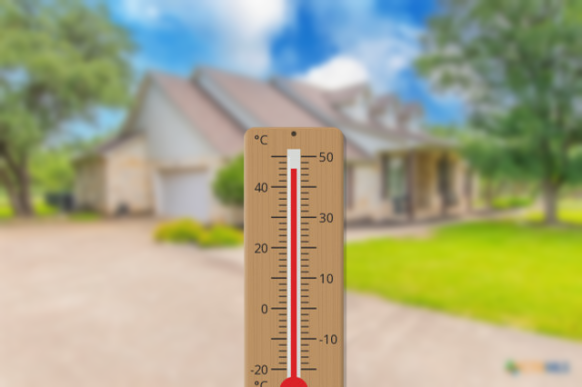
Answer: °C 46
